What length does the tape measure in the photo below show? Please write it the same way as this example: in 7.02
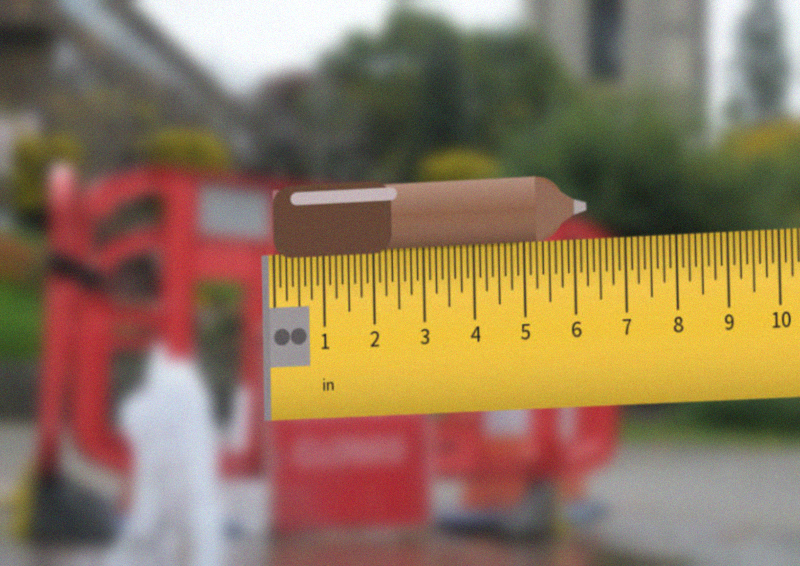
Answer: in 6.25
